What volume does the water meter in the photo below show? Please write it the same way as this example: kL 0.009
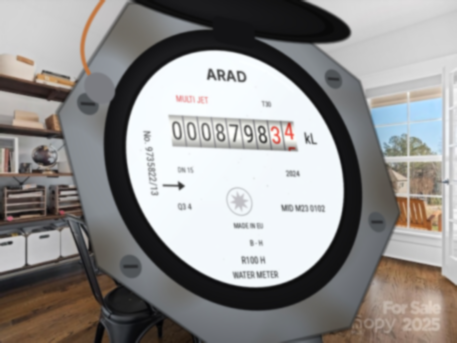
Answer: kL 8798.34
